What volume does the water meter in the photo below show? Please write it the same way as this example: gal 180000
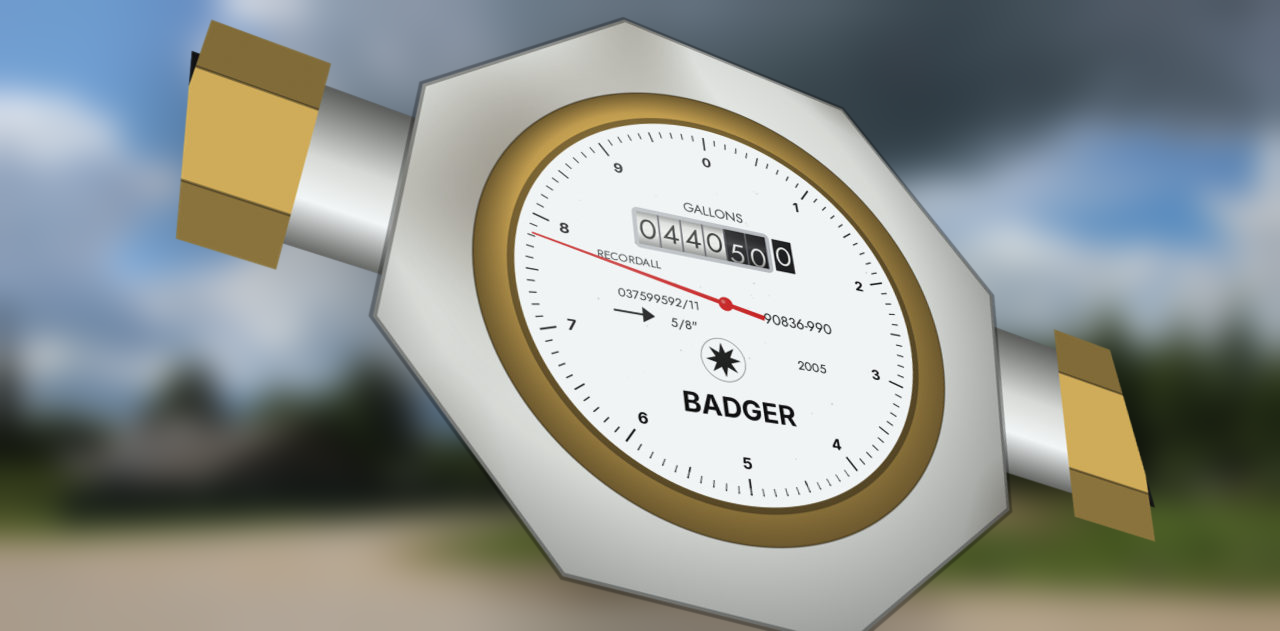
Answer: gal 440497.8
